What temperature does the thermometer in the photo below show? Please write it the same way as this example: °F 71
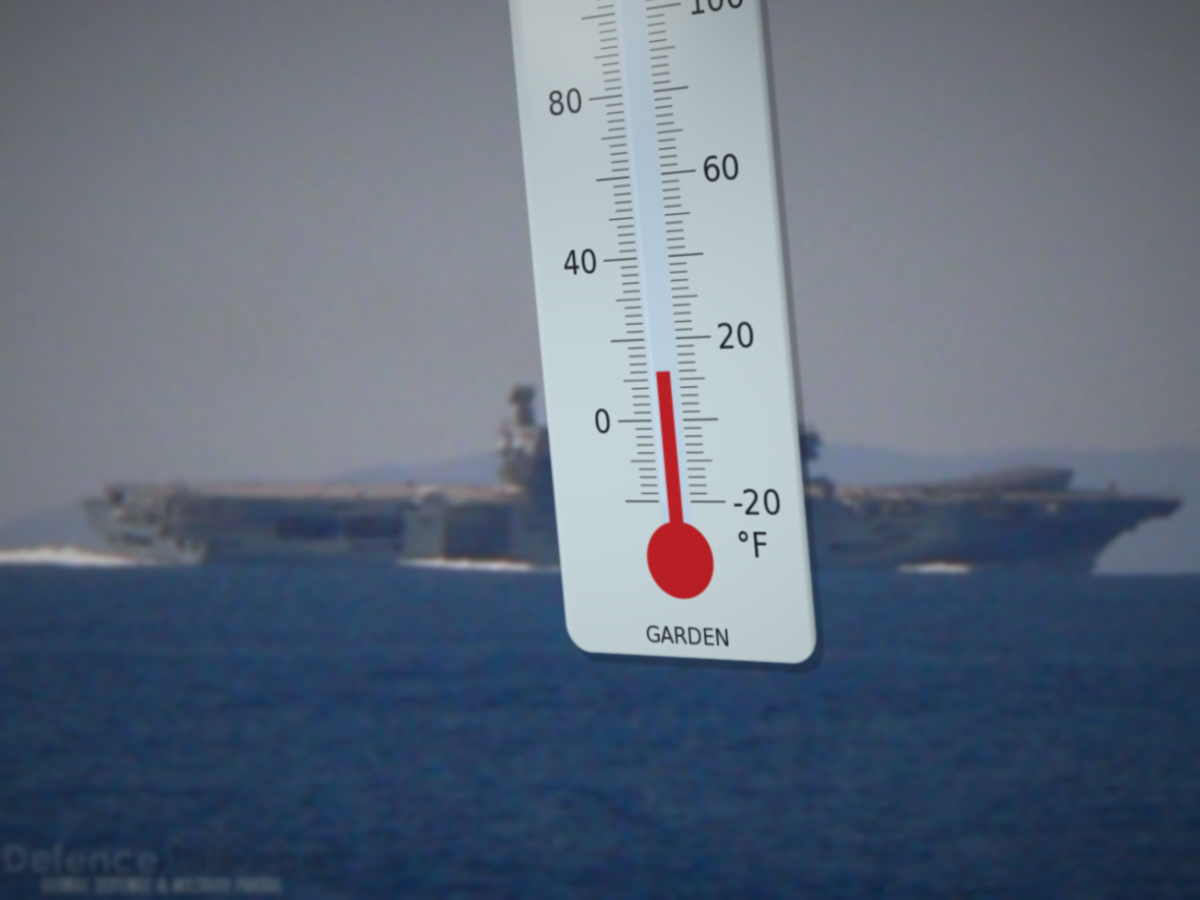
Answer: °F 12
